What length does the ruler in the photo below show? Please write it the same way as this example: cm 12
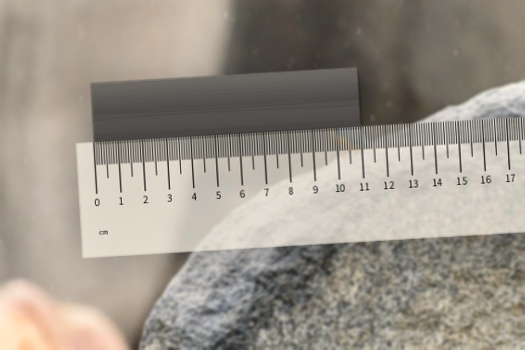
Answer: cm 11
